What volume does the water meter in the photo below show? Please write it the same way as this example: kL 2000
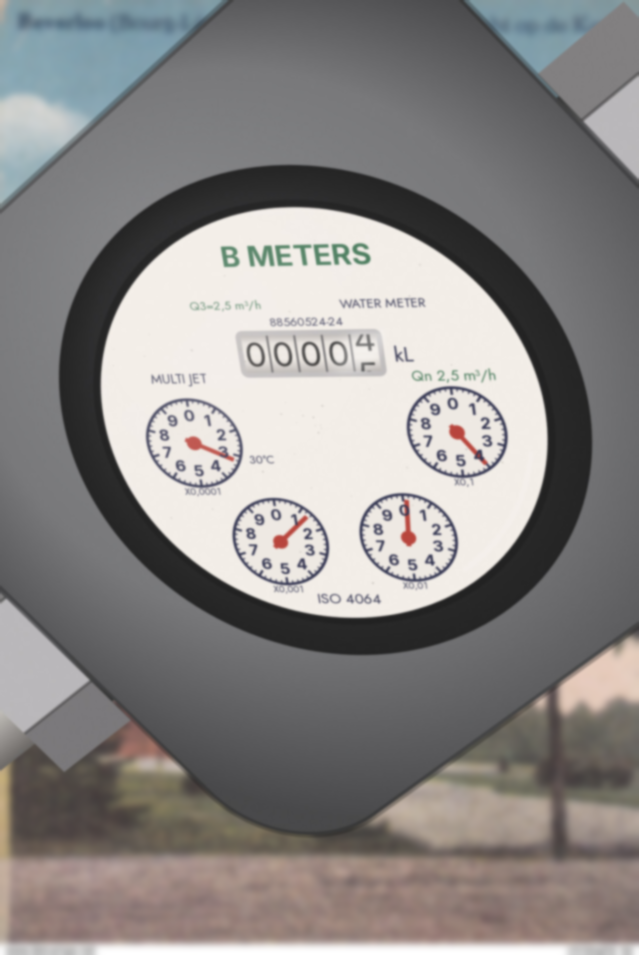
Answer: kL 4.4013
